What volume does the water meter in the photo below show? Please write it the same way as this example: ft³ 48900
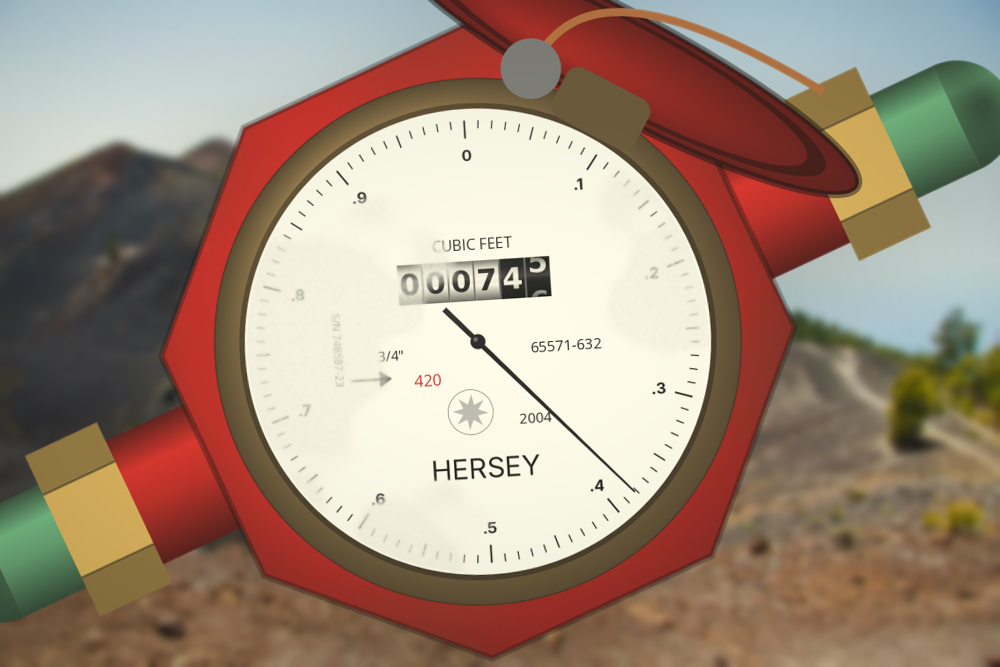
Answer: ft³ 745.38
